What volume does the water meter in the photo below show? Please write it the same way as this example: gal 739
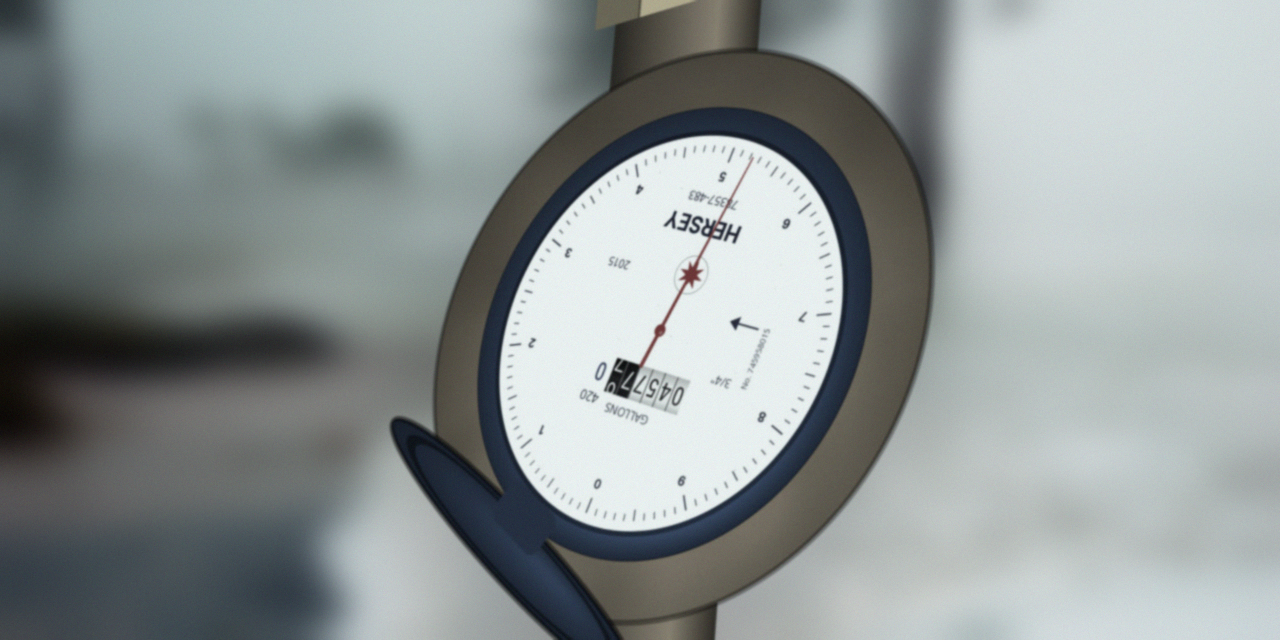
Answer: gal 457765.2
